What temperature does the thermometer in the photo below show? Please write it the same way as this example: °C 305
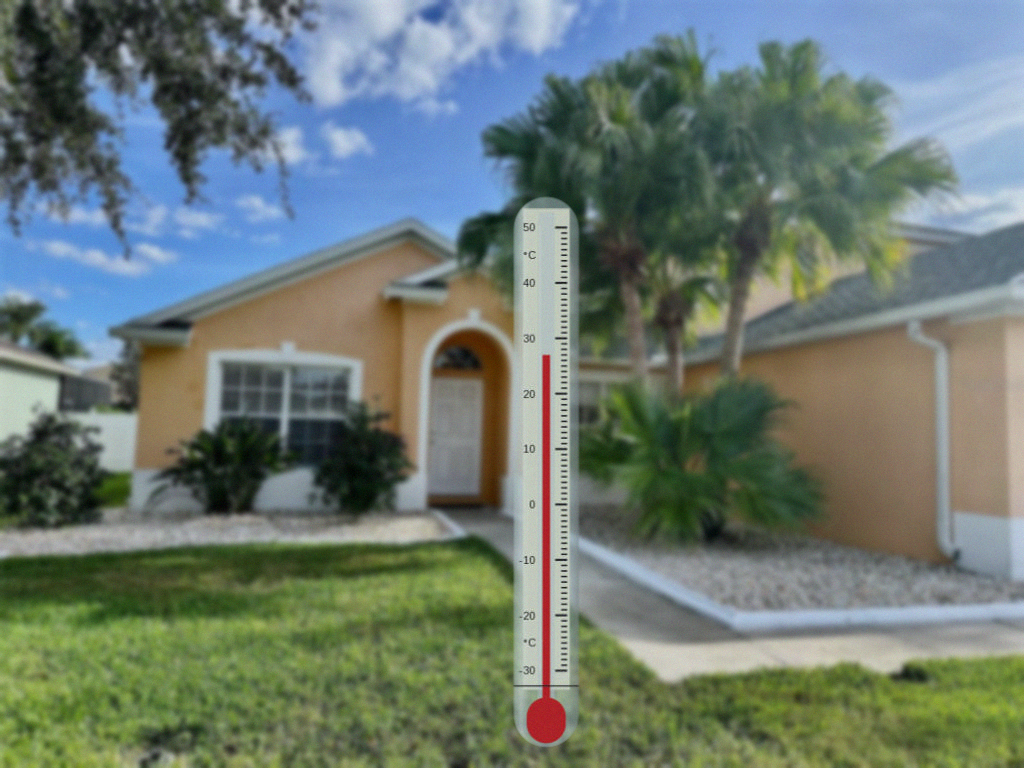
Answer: °C 27
